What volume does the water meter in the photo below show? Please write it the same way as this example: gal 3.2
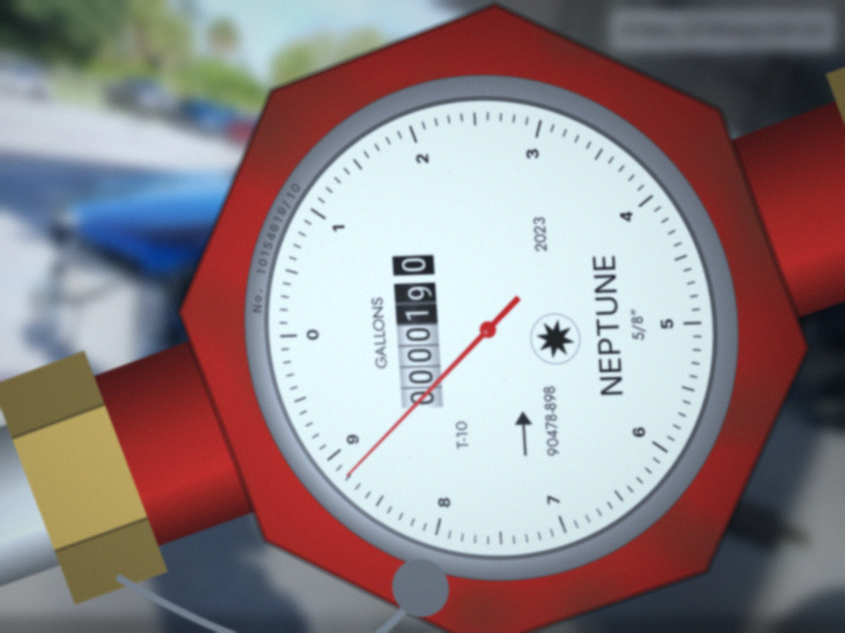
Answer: gal 188.8
